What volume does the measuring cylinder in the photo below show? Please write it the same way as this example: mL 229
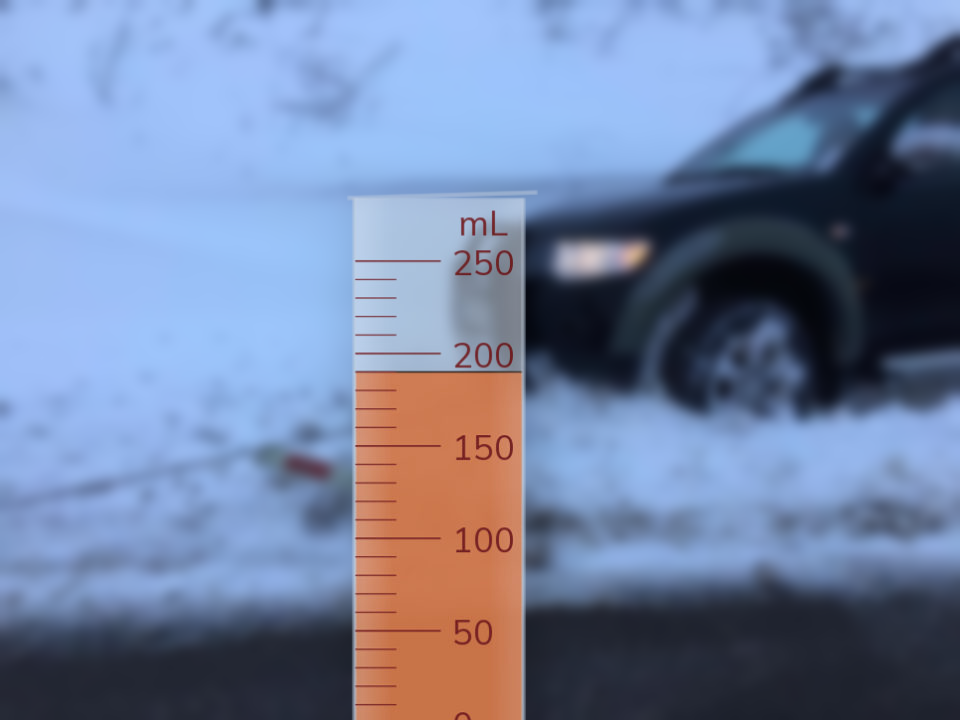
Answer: mL 190
